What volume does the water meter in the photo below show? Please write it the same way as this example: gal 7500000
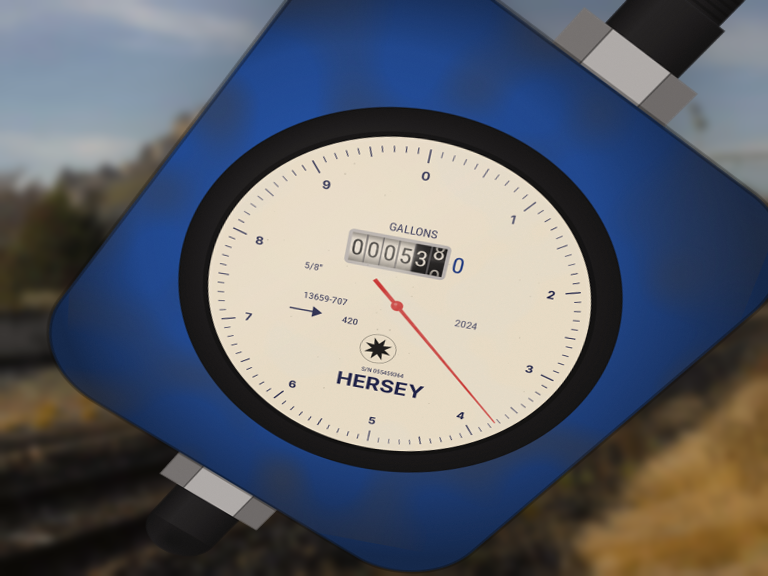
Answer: gal 5383.7
